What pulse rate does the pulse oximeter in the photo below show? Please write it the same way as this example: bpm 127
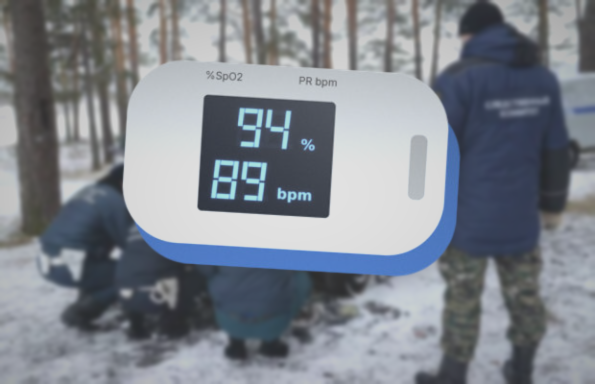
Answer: bpm 89
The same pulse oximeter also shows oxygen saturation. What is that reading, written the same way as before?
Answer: % 94
